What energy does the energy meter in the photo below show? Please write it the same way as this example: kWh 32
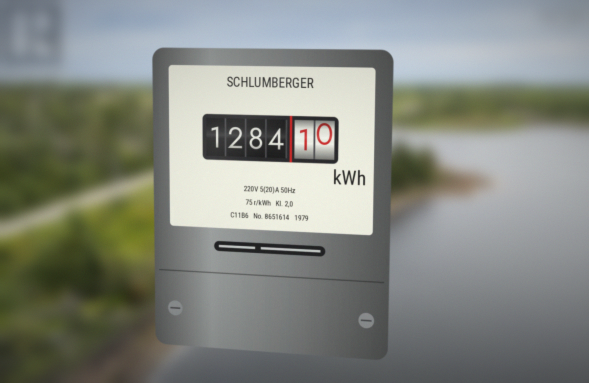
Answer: kWh 1284.10
